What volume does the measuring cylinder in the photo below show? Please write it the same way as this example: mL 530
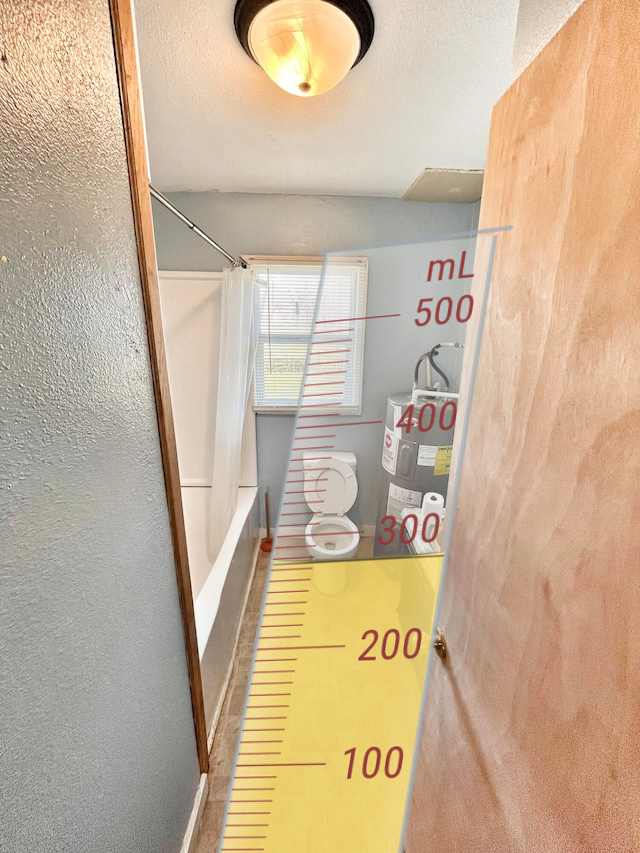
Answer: mL 275
